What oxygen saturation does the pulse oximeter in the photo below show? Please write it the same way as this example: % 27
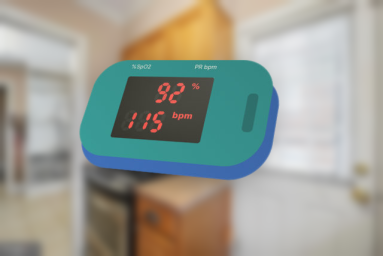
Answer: % 92
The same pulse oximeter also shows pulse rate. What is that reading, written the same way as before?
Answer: bpm 115
